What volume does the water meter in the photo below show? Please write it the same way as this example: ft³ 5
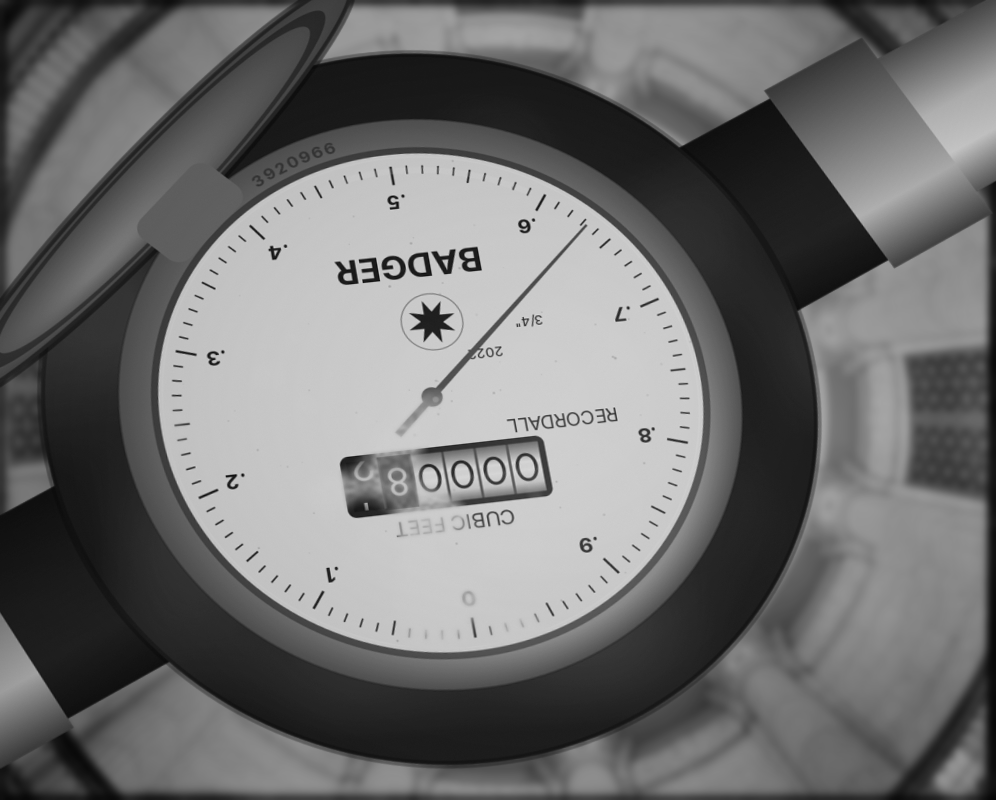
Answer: ft³ 81.63
